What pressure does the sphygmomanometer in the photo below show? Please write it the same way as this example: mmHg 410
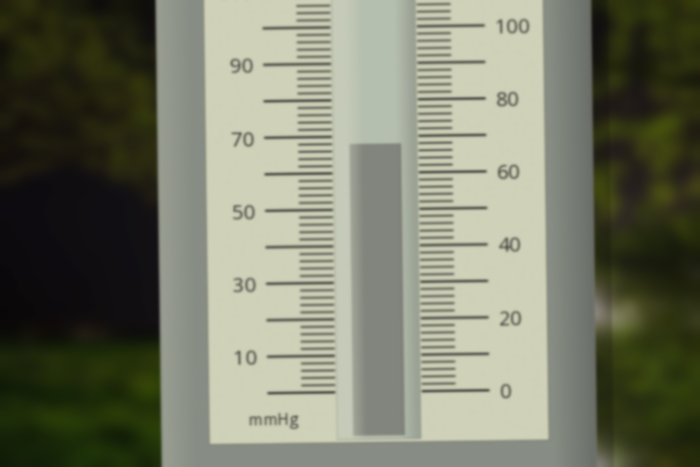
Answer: mmHg 68
